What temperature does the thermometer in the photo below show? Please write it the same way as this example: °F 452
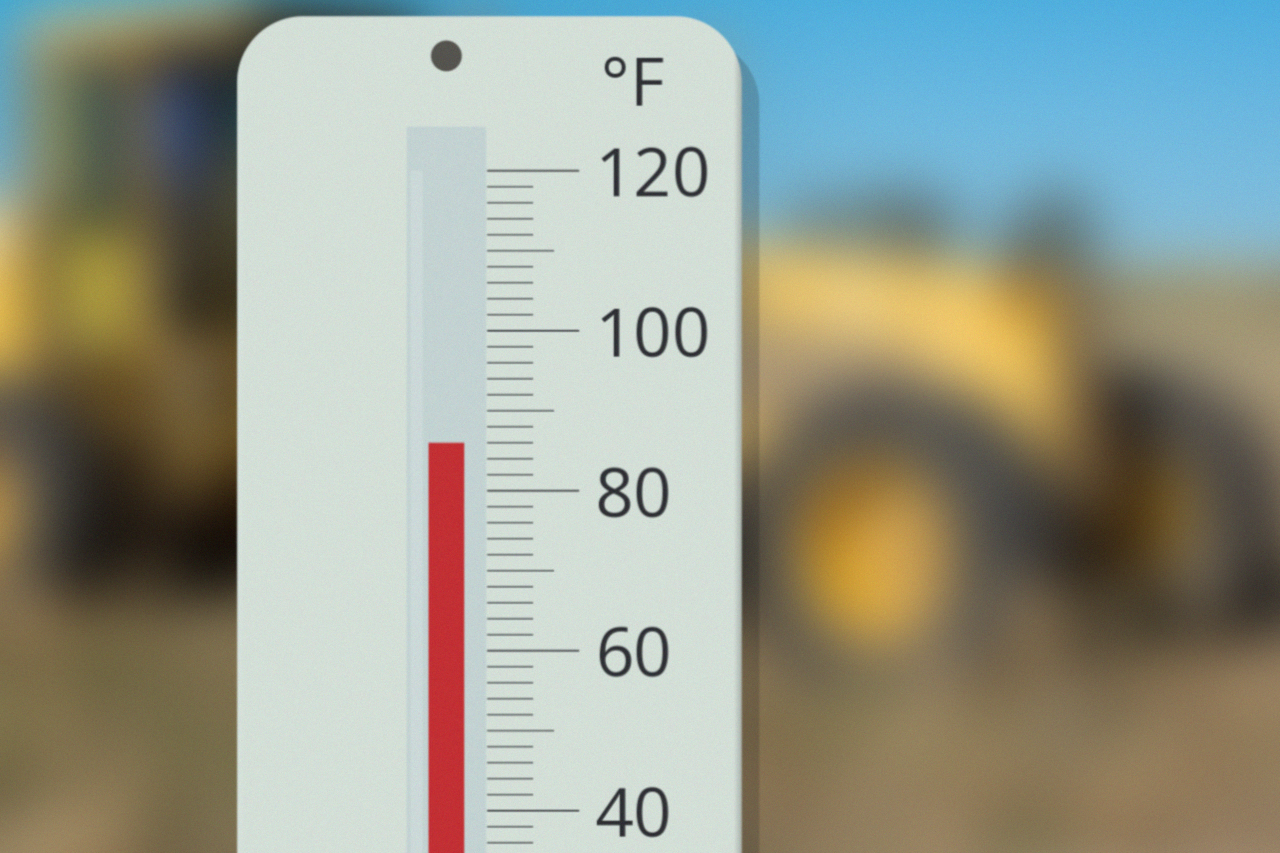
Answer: °F 86
